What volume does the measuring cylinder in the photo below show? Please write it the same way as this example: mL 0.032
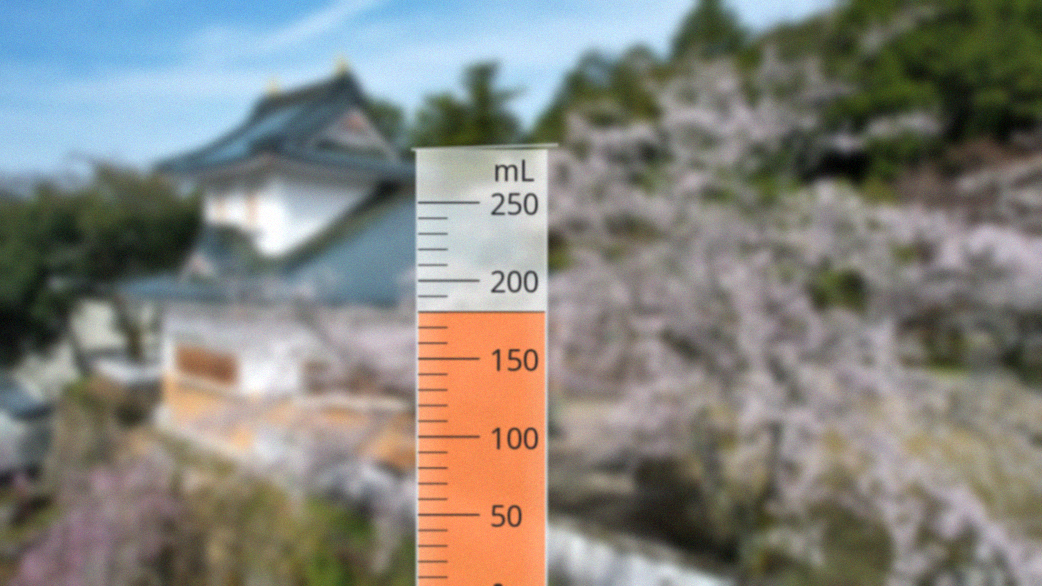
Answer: mL 180
